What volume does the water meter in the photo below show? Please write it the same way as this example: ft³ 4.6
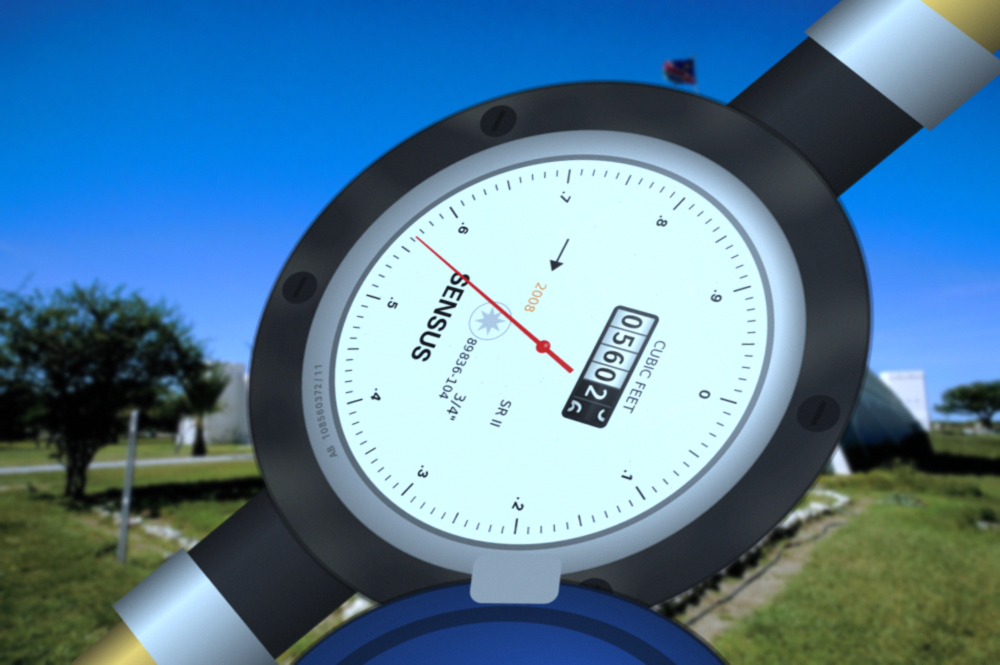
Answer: ft³ 56025.56
